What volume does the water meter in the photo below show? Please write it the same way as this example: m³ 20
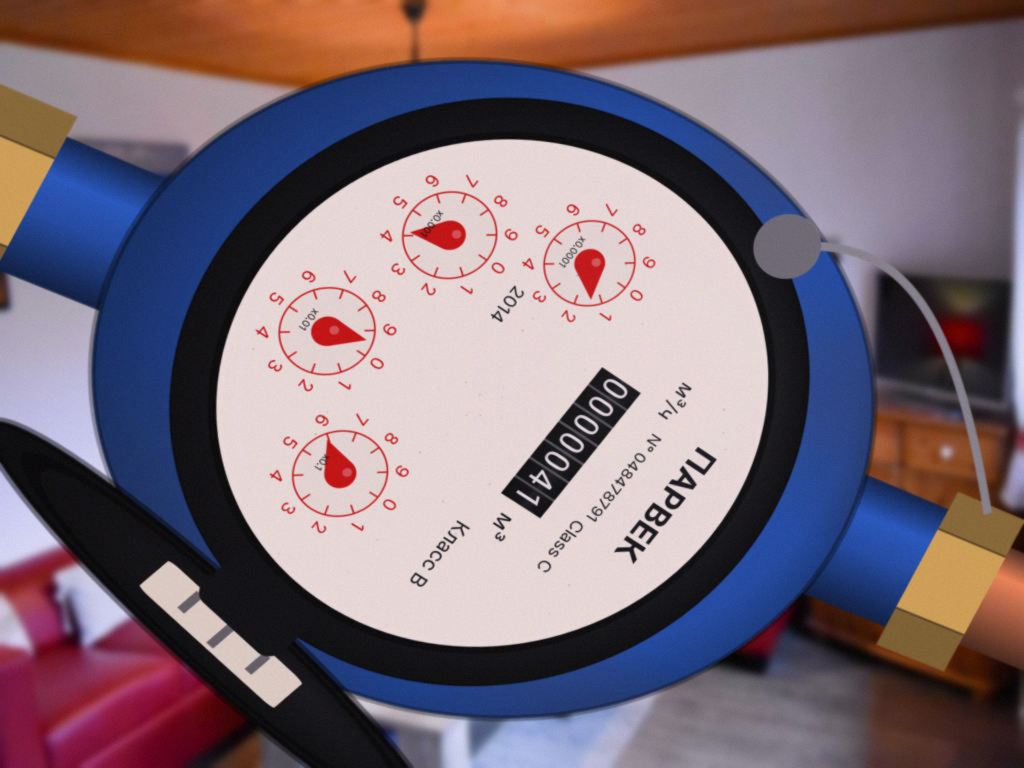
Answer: m³ 41.5941
